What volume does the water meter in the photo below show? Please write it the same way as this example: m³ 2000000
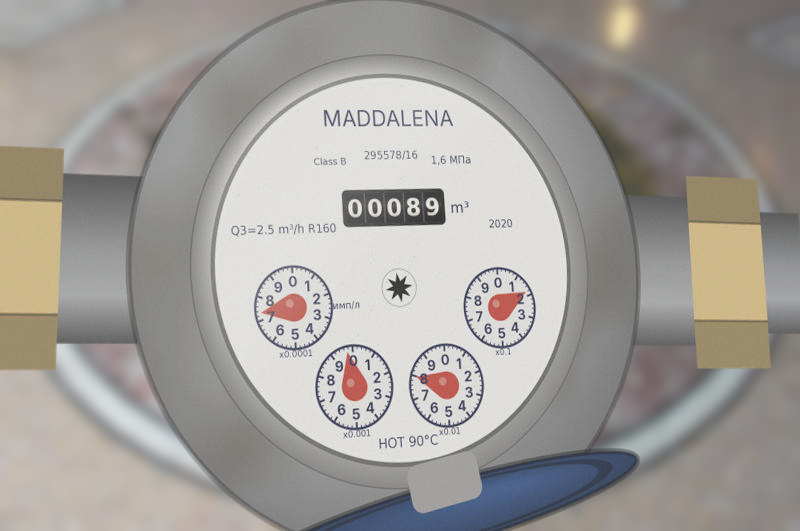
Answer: m³ 89.1797
